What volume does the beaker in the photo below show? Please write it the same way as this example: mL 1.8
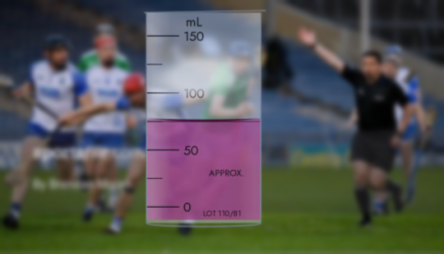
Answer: mL 75
